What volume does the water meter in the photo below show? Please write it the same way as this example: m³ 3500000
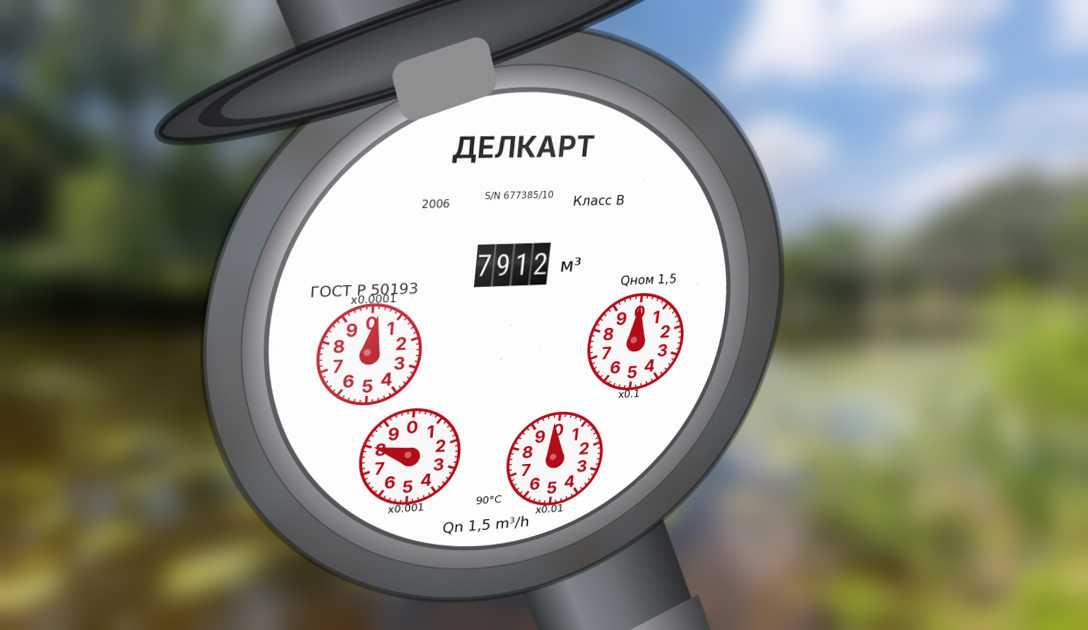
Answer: m³ 7911.9980
